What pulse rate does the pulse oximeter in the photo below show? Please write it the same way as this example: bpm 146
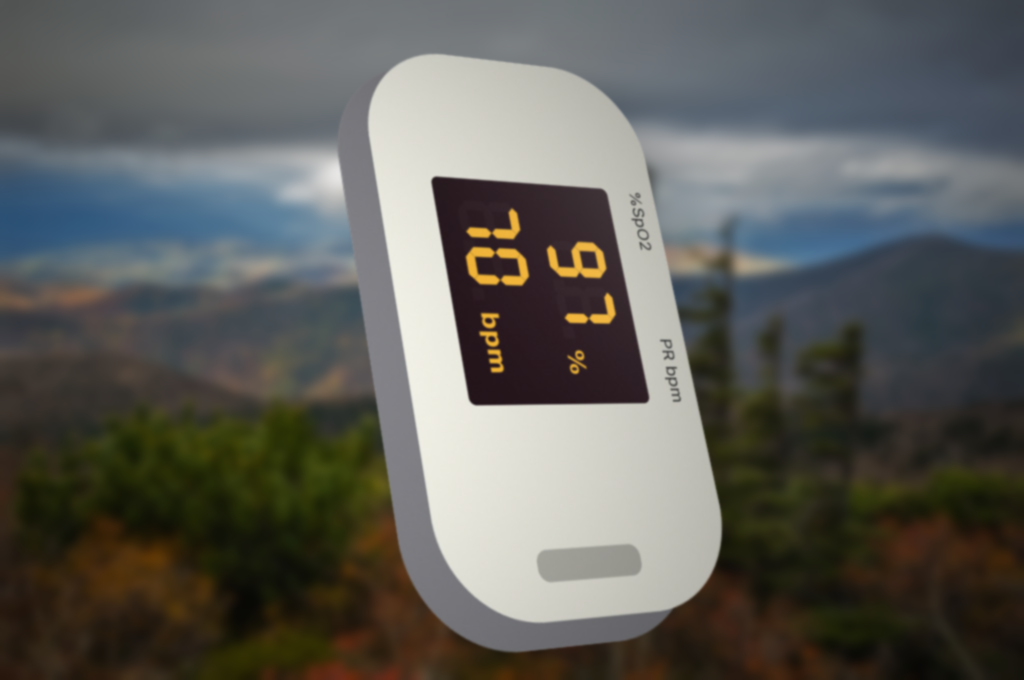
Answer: bpm 70
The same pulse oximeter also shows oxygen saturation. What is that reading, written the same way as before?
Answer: % 97
